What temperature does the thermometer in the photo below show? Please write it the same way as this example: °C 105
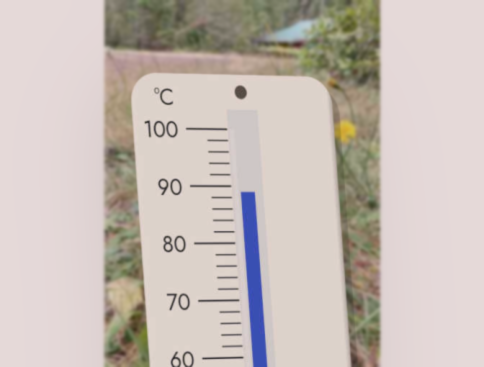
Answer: °C 89
